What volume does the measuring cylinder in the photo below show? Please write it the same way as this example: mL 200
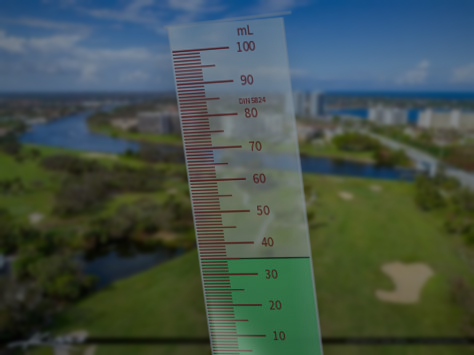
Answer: mL 35
